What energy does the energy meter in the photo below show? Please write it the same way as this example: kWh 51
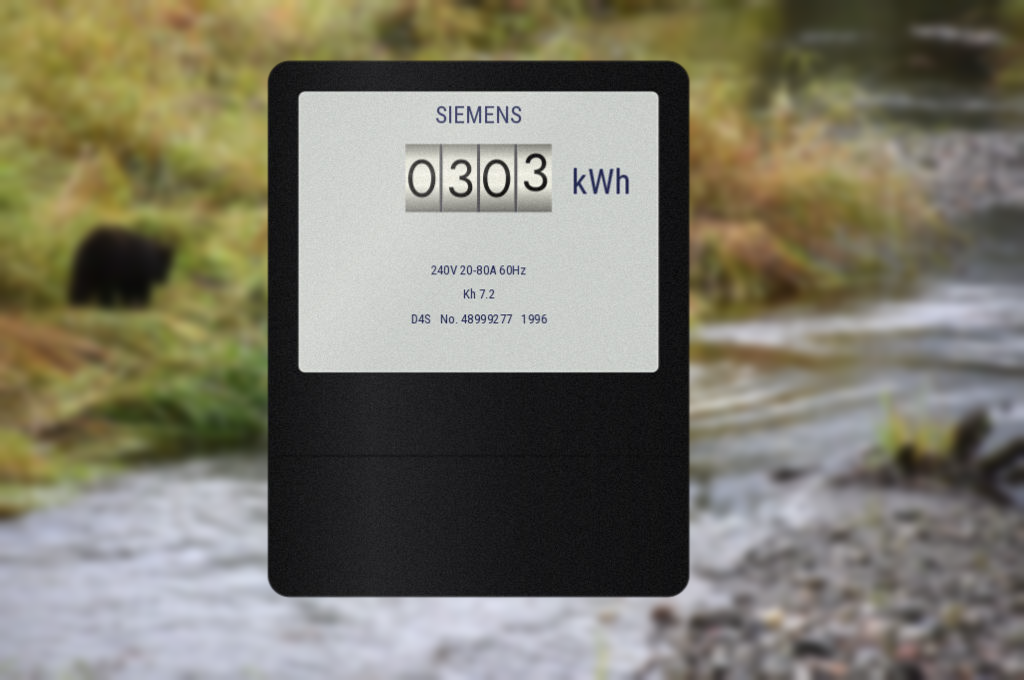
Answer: kWh 303
